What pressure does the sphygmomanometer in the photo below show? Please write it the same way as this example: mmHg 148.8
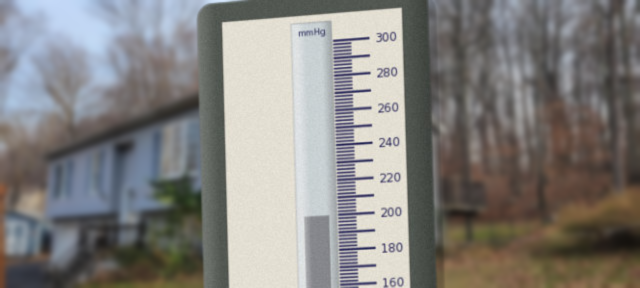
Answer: mmHg 200
